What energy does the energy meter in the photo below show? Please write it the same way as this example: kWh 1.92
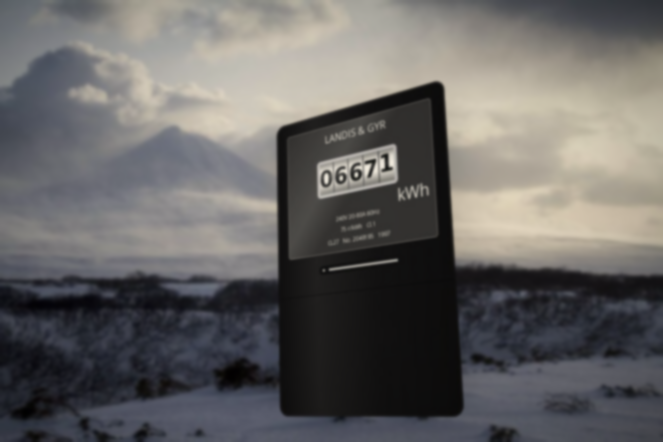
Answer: kWh 6671
